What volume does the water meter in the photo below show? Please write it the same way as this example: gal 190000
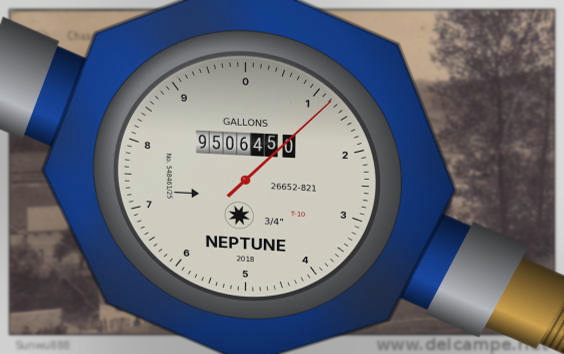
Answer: gal 9506451.2
